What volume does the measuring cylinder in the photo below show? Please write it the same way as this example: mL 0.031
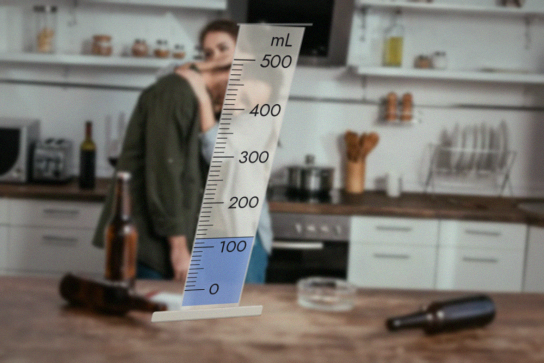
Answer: mL 120
